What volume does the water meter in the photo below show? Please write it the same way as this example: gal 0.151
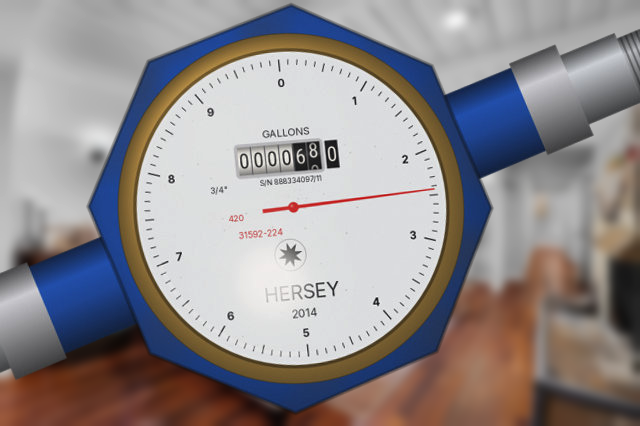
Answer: gal 682.4
